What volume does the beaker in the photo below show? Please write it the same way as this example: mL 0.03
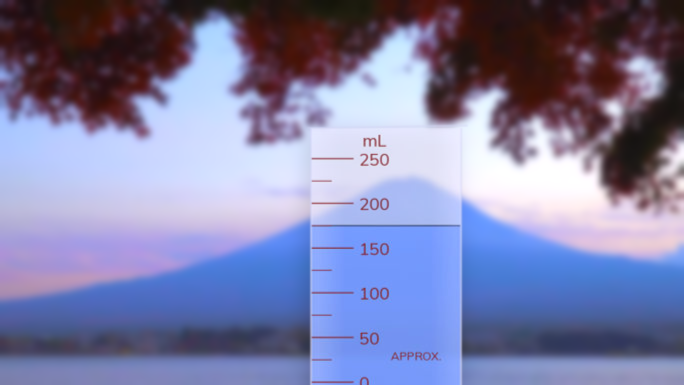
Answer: mL 175
